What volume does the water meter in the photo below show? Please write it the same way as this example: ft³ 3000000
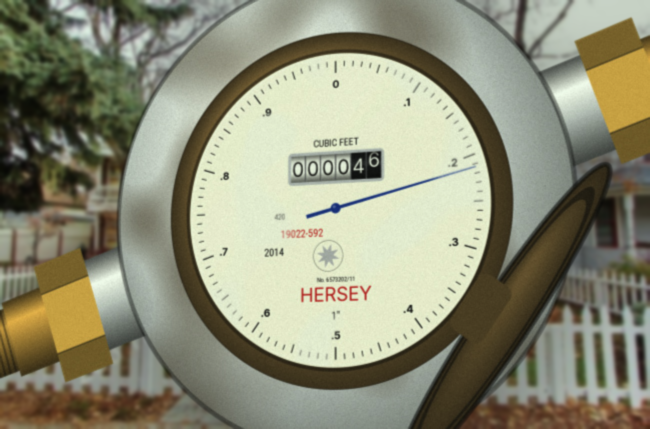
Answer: ft³ 46.21
